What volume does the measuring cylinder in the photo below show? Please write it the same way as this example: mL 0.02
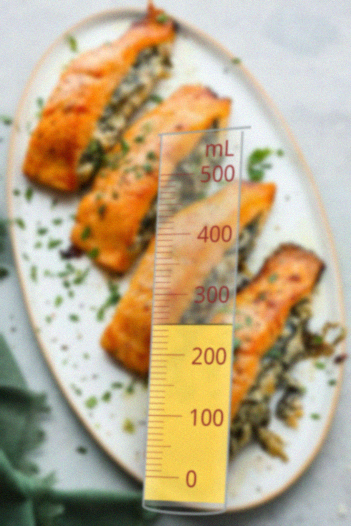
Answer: mL 250
